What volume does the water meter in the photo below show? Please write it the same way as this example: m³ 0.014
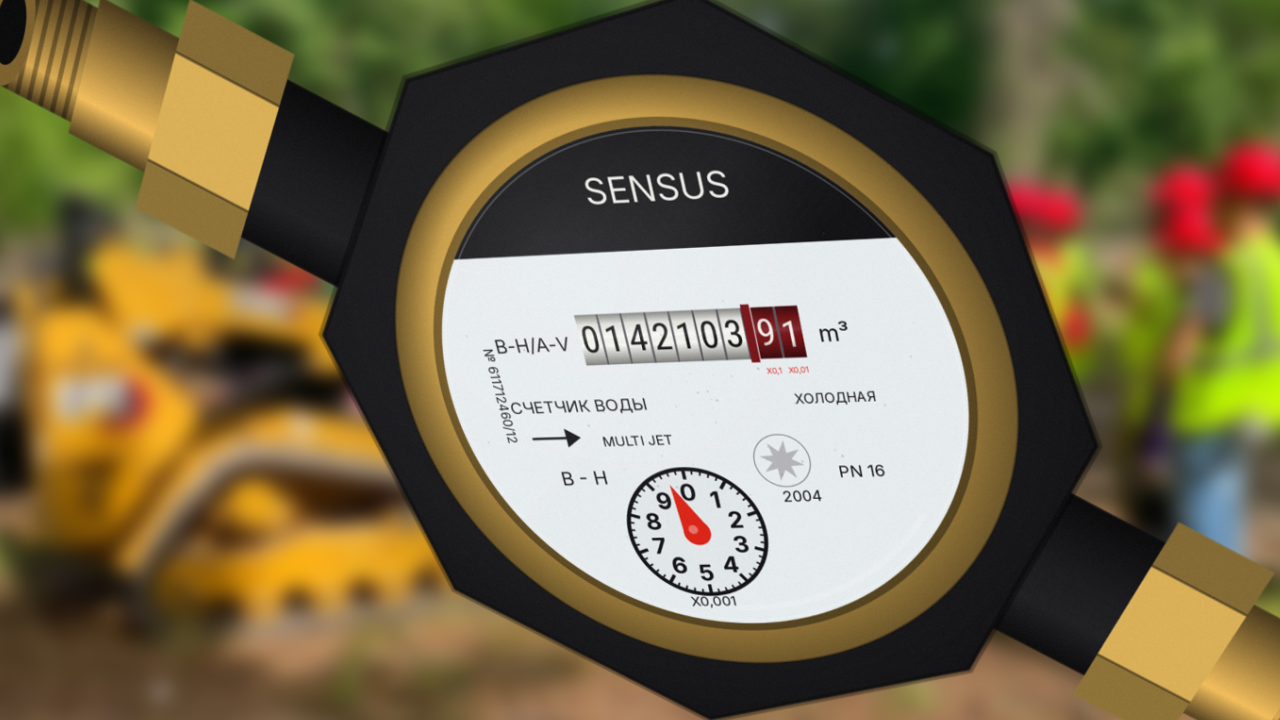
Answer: m³ 142103.909
